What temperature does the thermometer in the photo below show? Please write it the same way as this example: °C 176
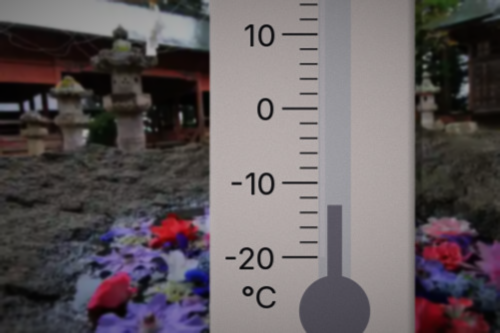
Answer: °C -13
